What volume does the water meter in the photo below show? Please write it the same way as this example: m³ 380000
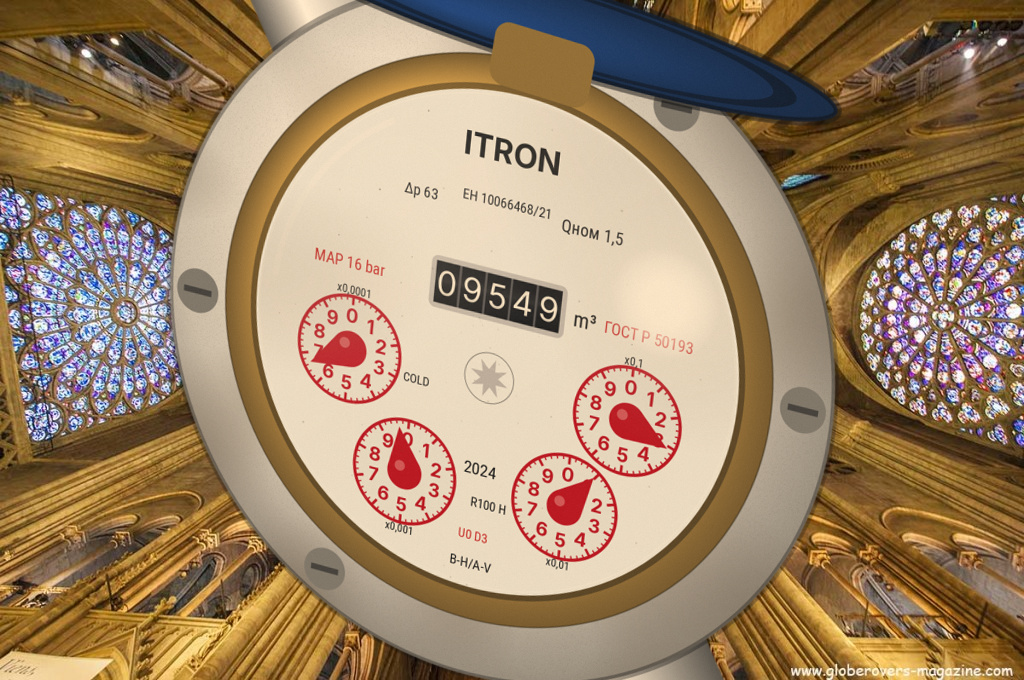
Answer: m³ 9549.3096
